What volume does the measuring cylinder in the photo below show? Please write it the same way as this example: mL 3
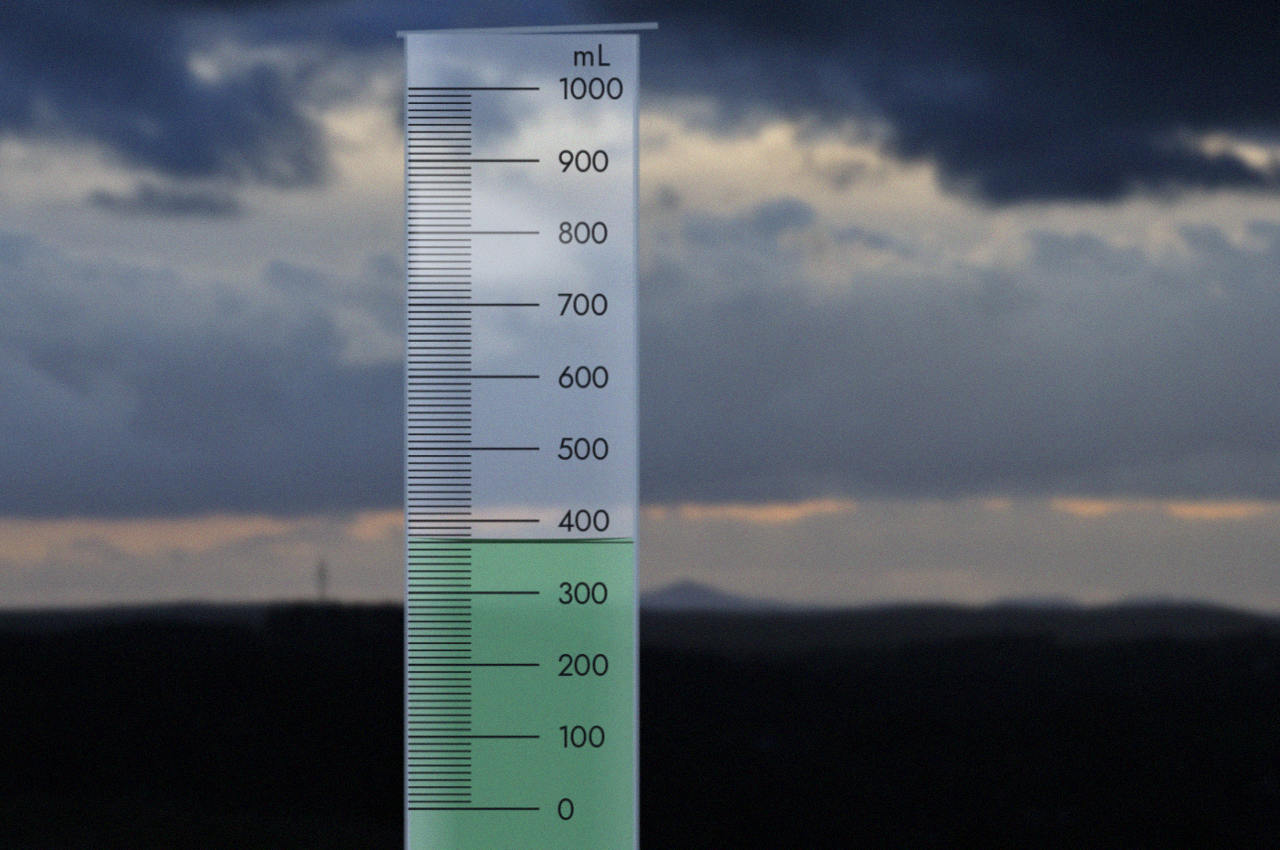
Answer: mL 370
